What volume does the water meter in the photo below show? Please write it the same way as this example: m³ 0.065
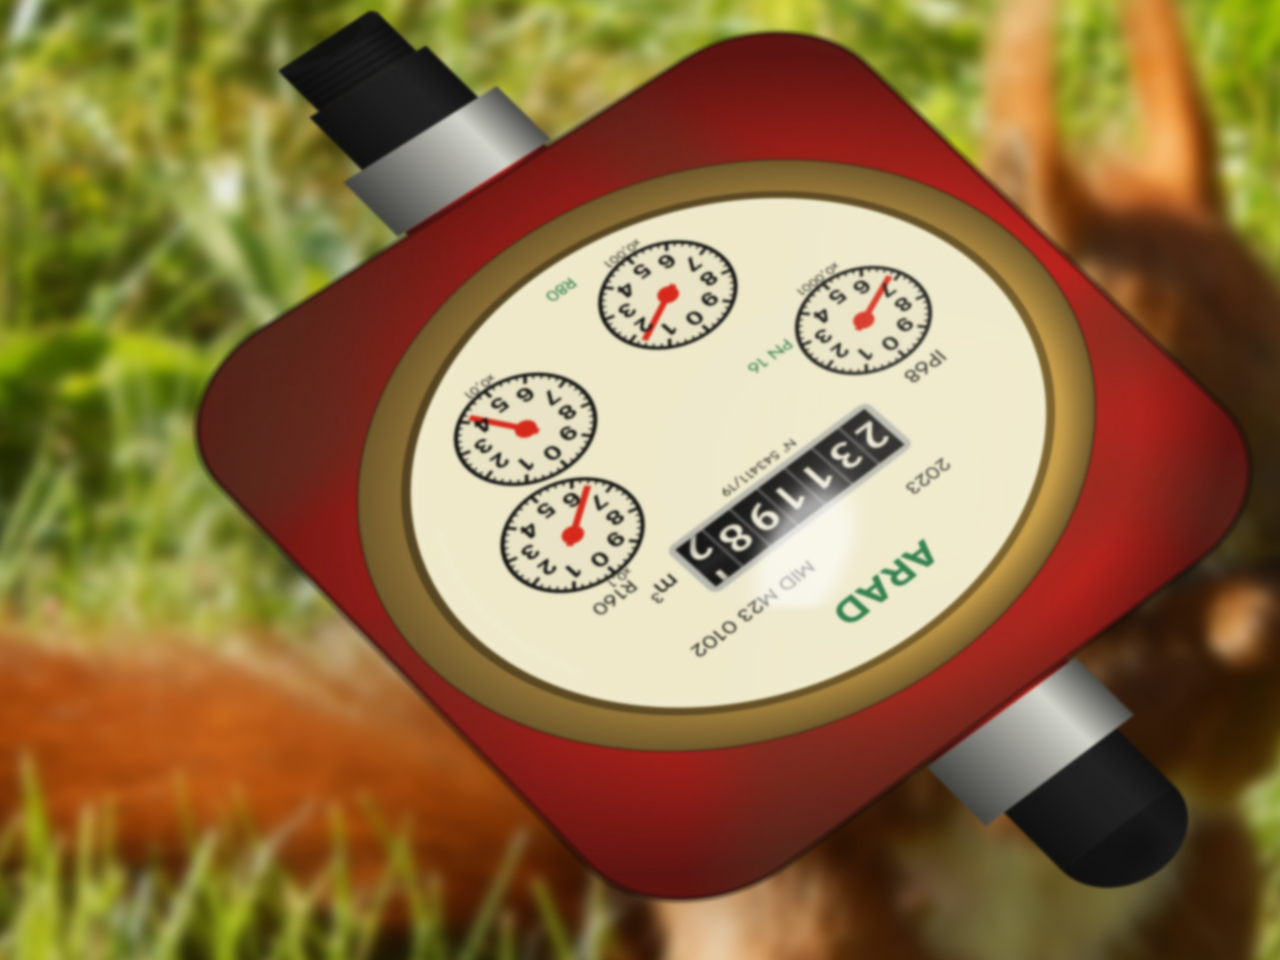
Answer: m³ 2311981.6416
